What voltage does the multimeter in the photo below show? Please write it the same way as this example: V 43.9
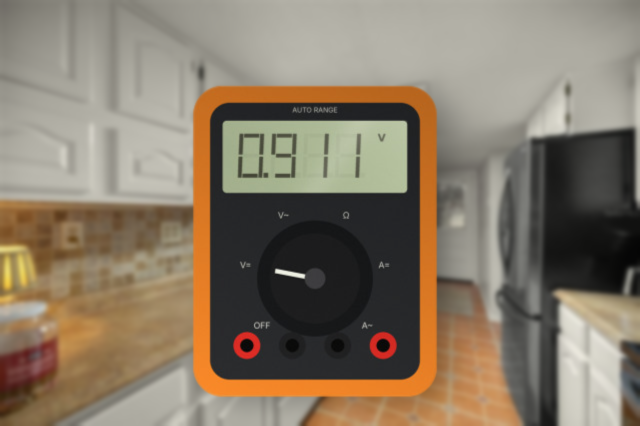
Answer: V 0.911
